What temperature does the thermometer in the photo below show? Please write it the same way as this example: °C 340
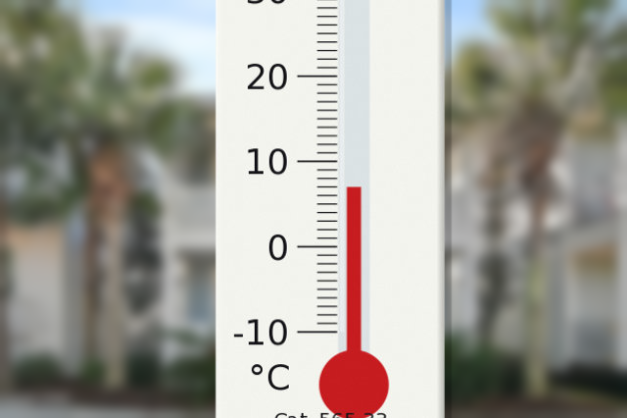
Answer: °C 7
